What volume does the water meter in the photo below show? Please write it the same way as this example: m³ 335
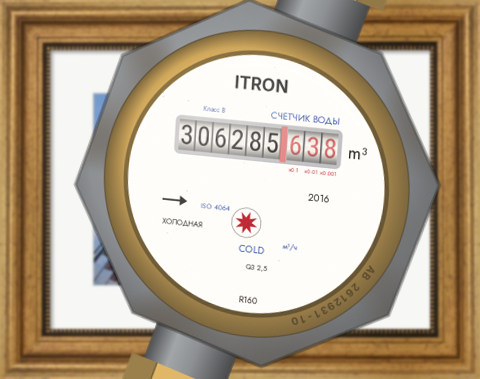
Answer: m³ 306285.638
